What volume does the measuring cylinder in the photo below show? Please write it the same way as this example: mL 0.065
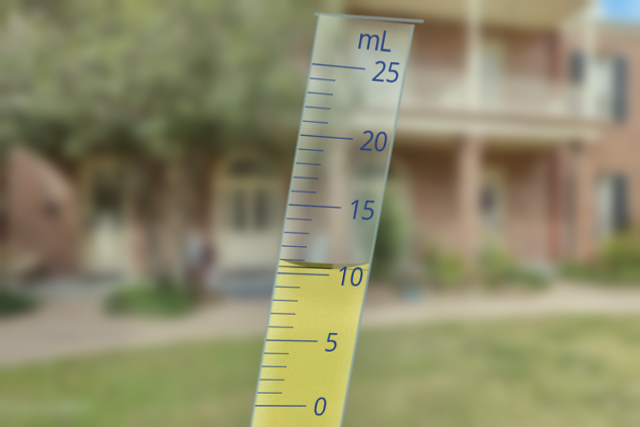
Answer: mL 10.5
